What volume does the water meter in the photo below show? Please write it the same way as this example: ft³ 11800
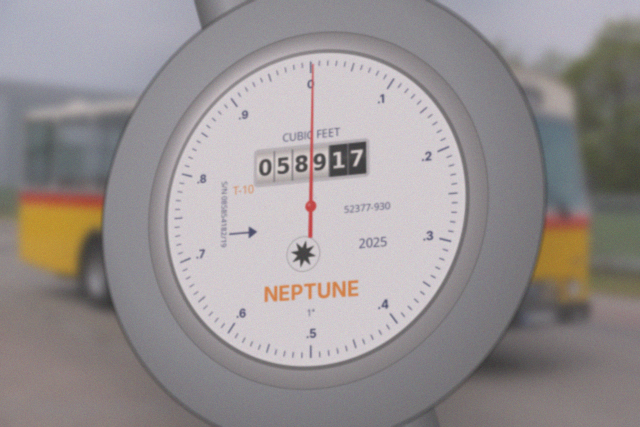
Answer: ft³ 58917.00
